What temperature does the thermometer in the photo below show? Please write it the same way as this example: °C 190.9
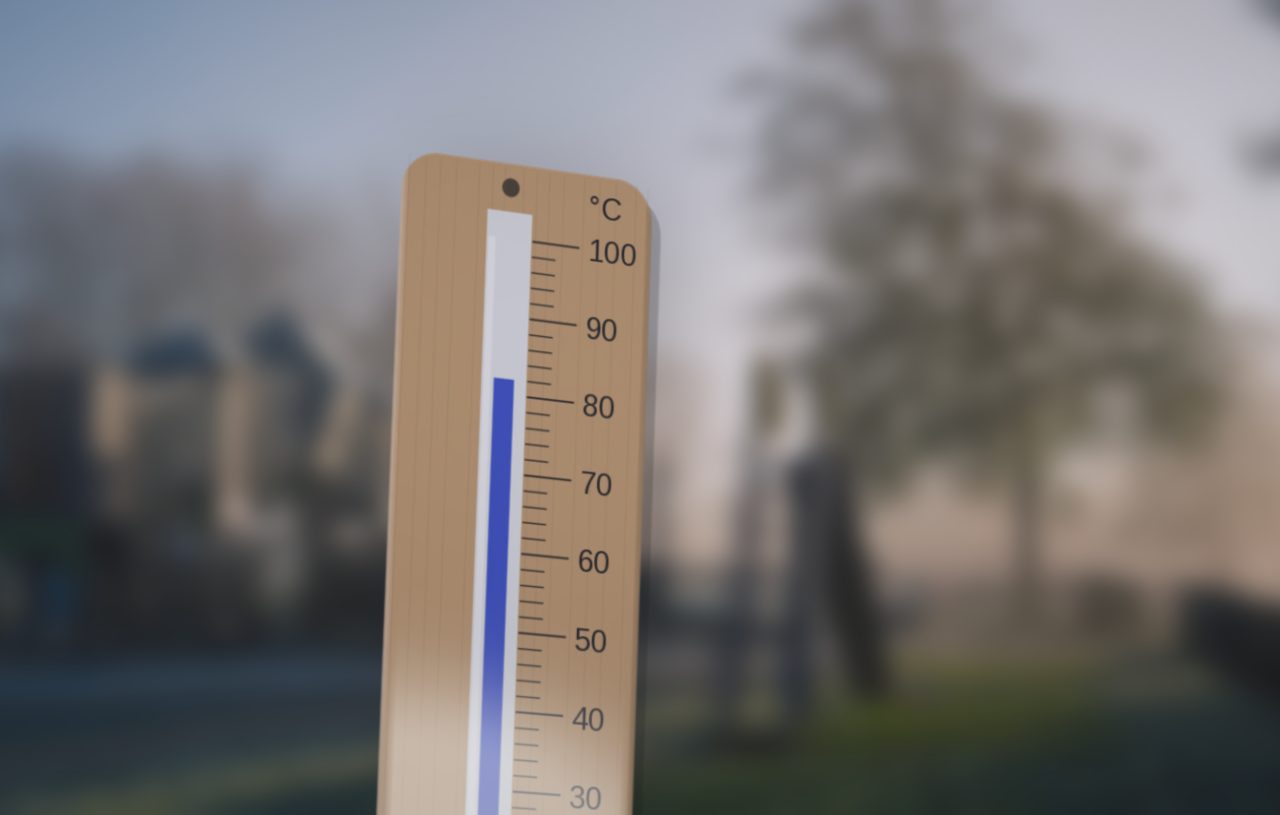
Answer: °C 82
